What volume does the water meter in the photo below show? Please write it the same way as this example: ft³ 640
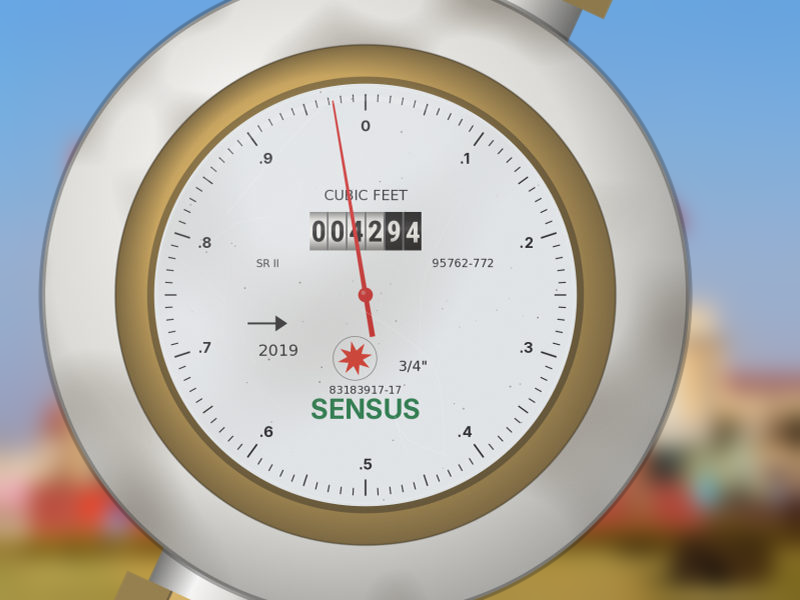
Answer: ft³ 4293.97
